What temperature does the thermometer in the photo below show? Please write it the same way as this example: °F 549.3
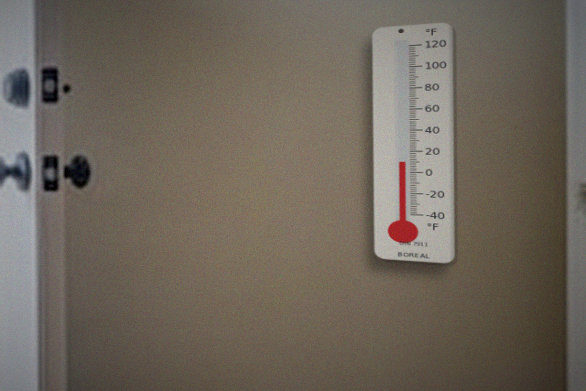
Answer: °F 10
